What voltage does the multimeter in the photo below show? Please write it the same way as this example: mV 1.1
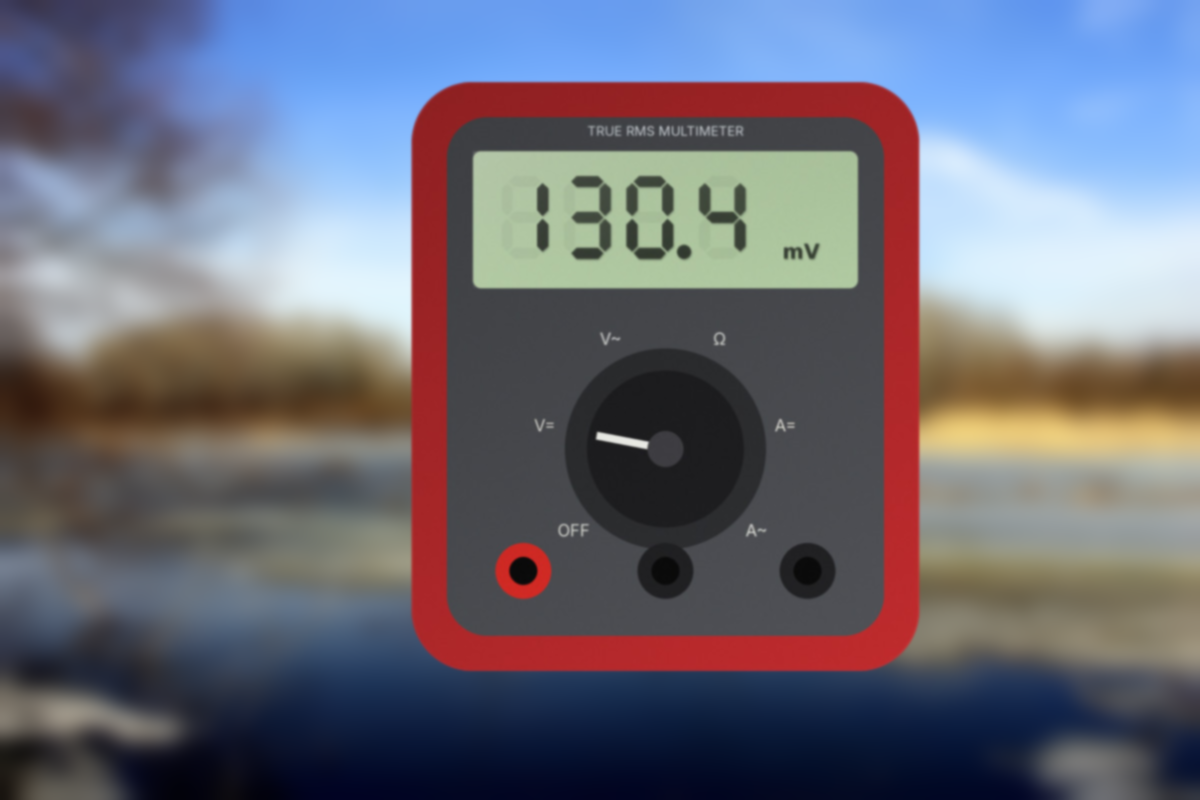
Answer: mV 130.4
